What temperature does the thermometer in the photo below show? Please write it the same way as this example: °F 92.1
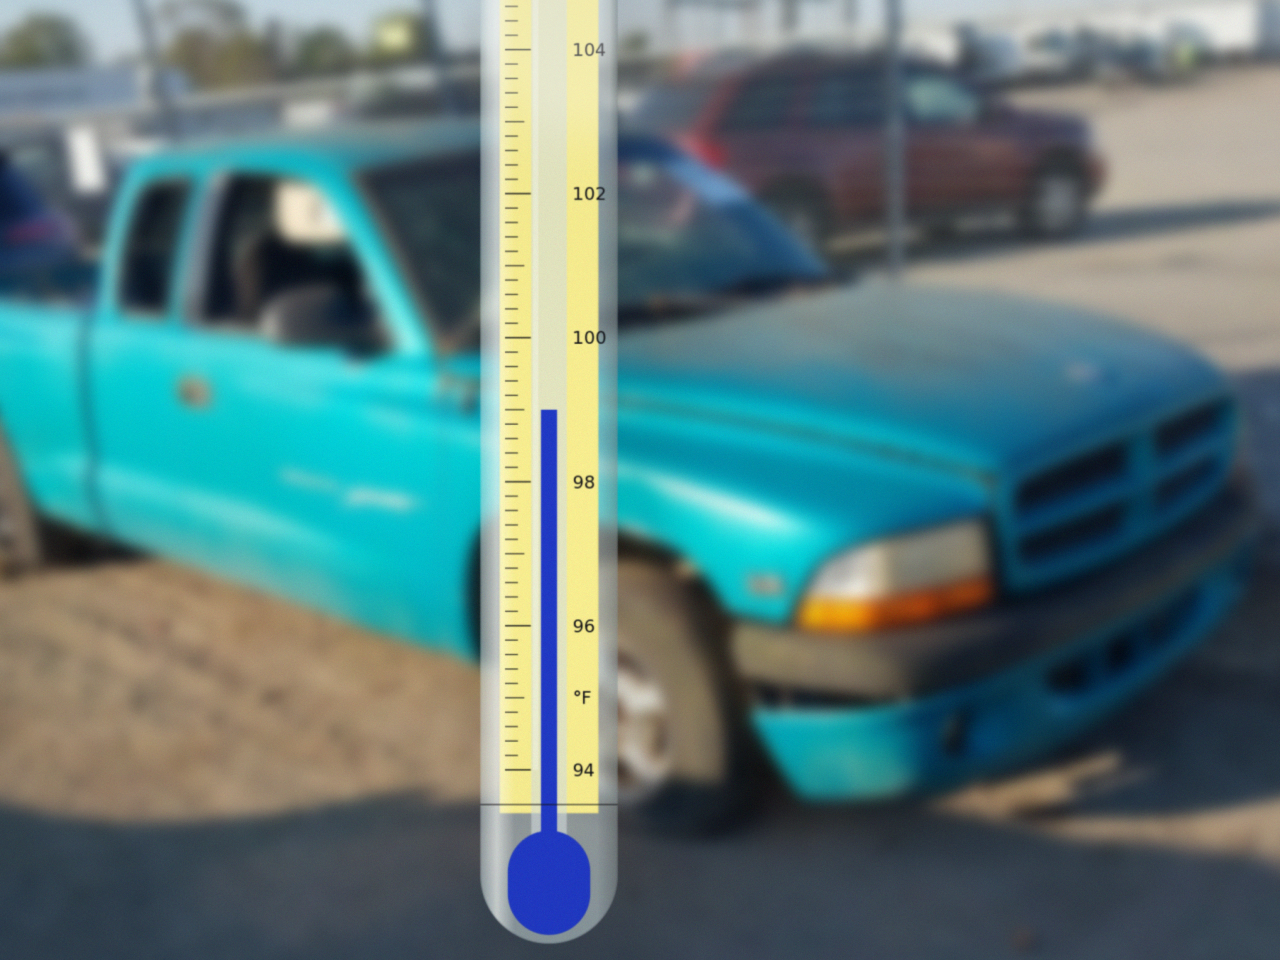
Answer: °F 99
